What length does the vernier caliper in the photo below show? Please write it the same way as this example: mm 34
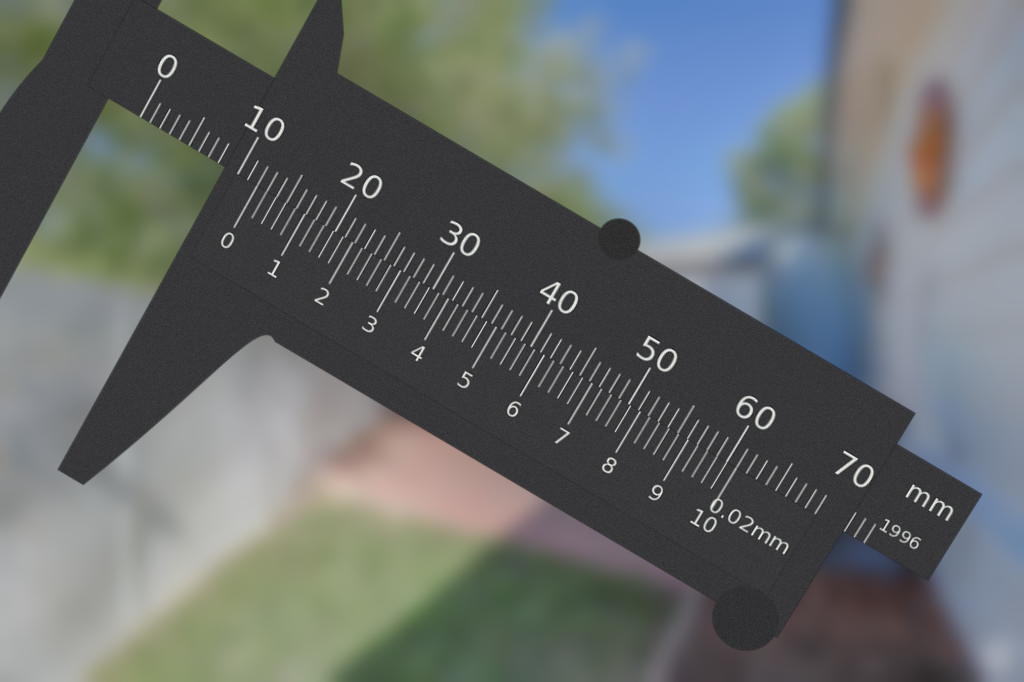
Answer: mm 12.0
